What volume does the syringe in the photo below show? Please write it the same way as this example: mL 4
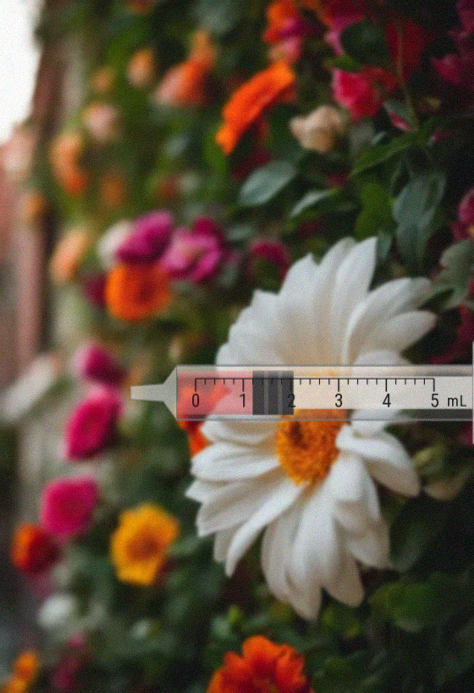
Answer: mL 1.2
